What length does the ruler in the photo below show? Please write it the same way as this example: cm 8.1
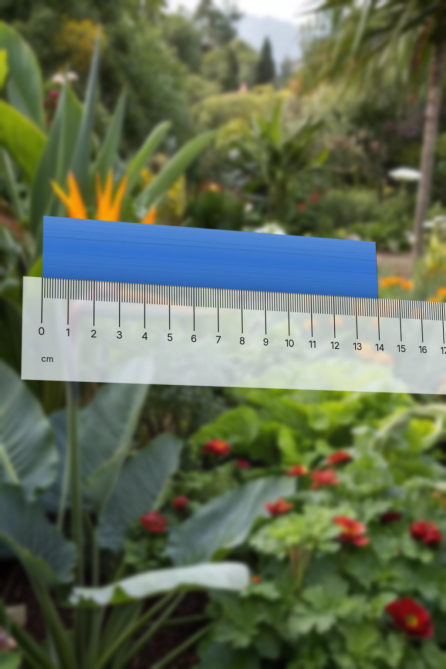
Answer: cm 14
